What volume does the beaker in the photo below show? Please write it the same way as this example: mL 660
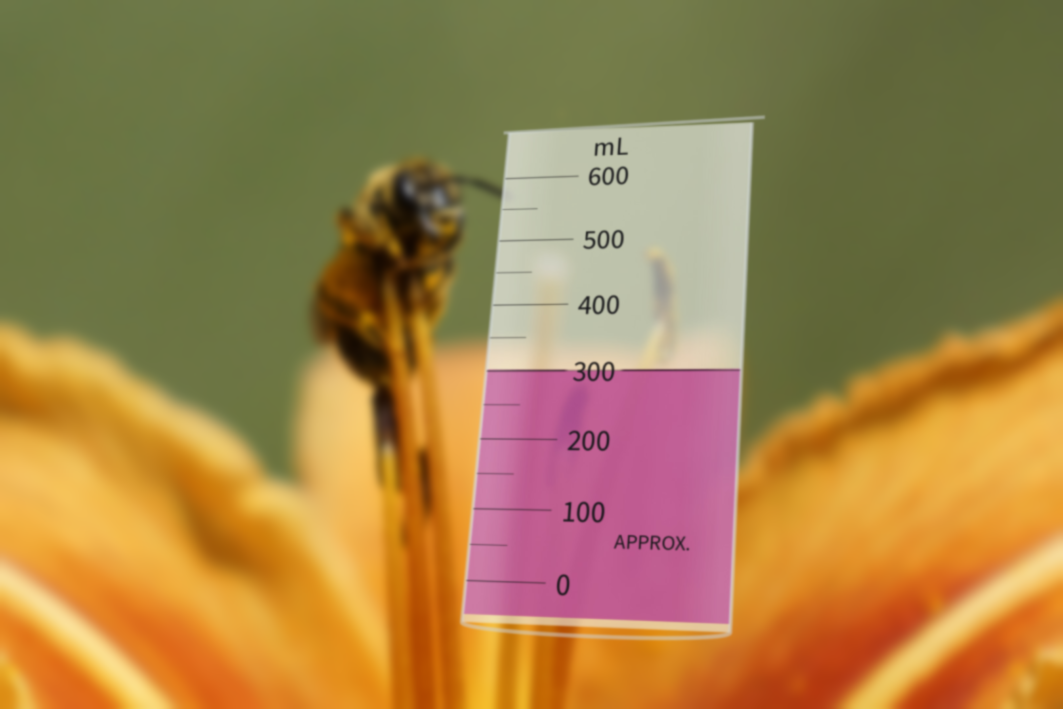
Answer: mL 300
